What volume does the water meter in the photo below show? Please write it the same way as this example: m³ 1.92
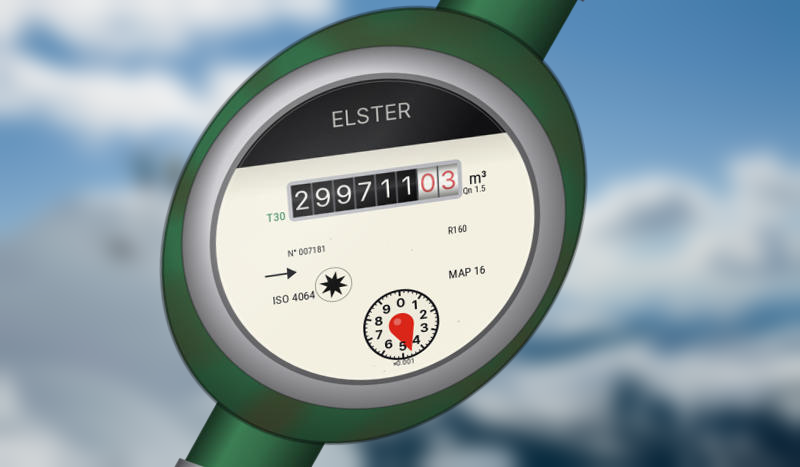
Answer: m³ 299711.034
